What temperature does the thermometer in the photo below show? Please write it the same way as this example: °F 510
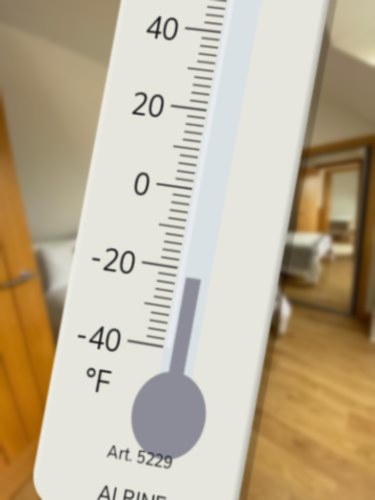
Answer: °F -22
